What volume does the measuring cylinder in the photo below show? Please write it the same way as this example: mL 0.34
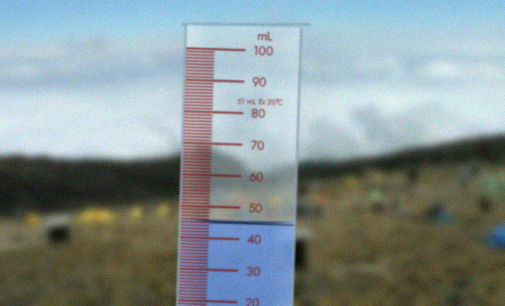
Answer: mL 45
